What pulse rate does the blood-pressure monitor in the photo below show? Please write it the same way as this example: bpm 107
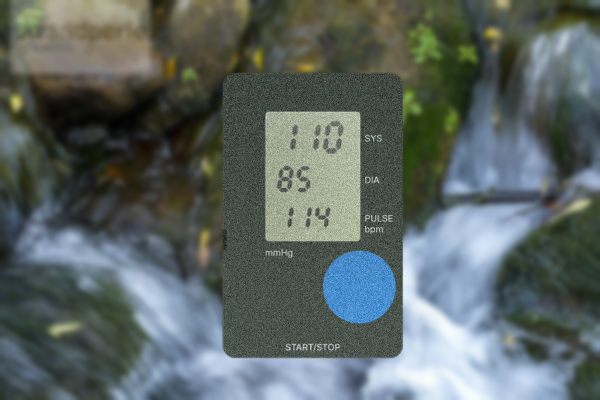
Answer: bpm 114
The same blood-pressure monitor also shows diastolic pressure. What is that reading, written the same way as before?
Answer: mmHg 85
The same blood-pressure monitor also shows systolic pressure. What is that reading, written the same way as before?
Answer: mmHg 110
